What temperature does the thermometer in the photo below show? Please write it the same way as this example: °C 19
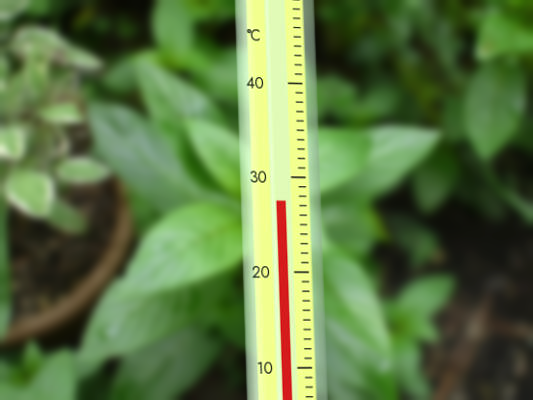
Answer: °C 27.5
